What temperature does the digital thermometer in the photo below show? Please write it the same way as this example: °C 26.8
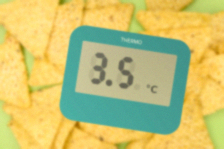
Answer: °C 3.5
